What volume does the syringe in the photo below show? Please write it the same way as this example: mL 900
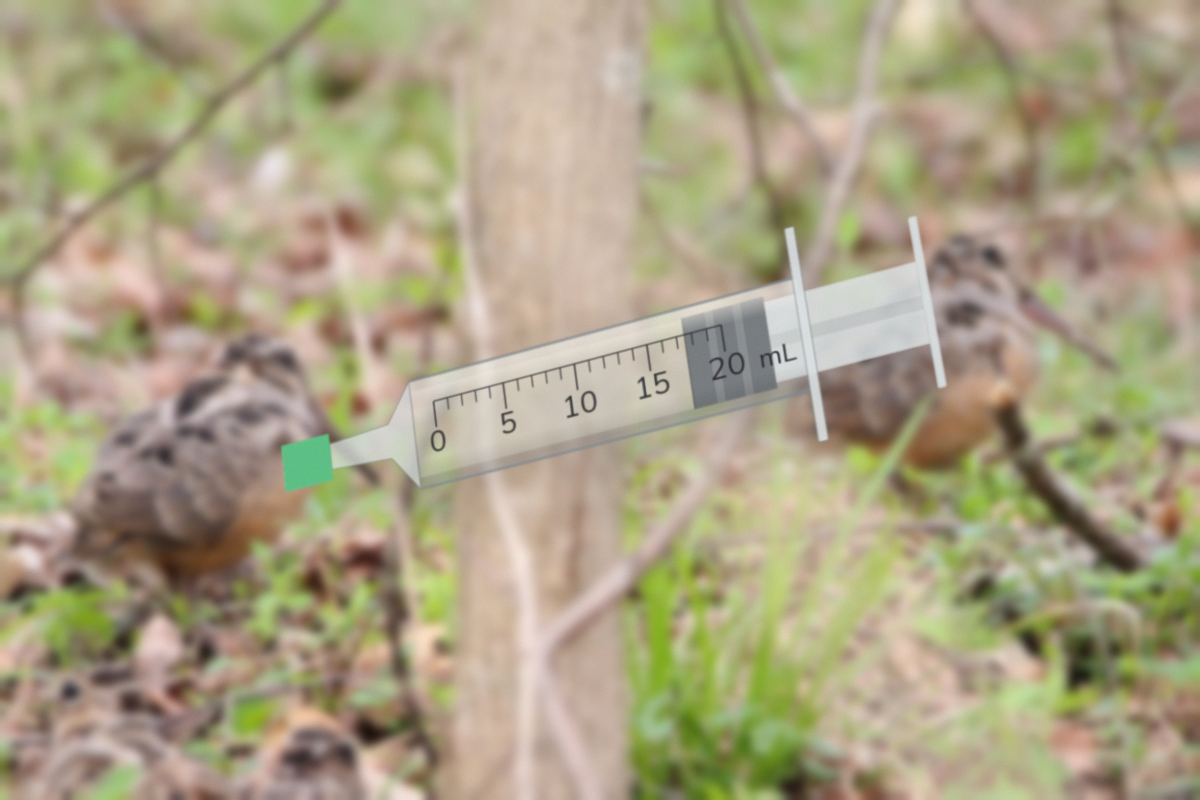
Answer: mL 17.5
